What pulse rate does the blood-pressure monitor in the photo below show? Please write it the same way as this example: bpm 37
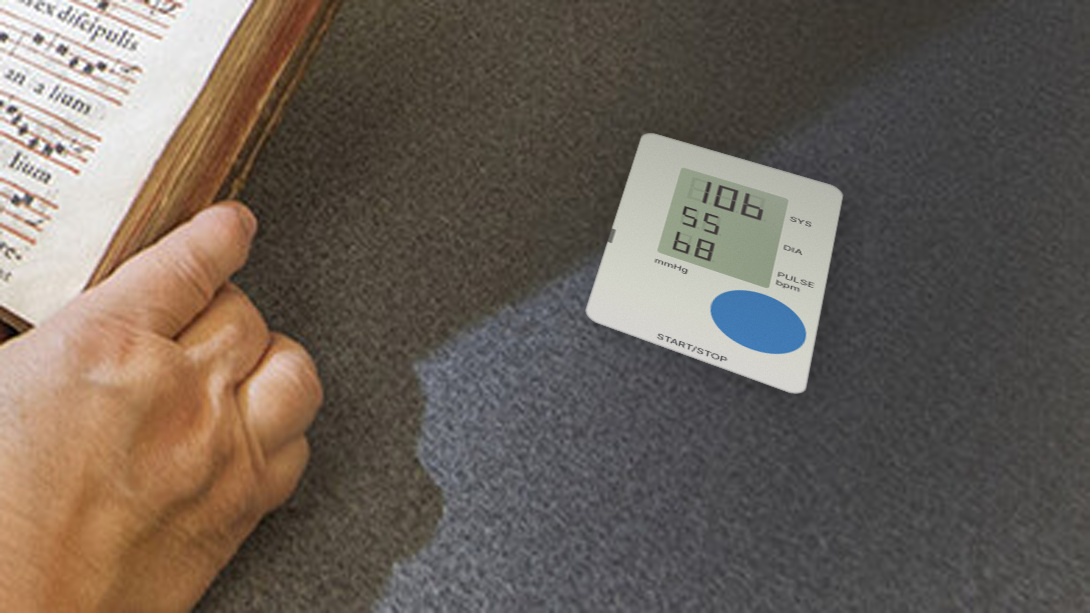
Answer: bpm 68
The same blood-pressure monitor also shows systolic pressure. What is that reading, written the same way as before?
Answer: mmHg 106
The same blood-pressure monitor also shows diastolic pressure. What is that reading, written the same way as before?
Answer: mmHg 55
